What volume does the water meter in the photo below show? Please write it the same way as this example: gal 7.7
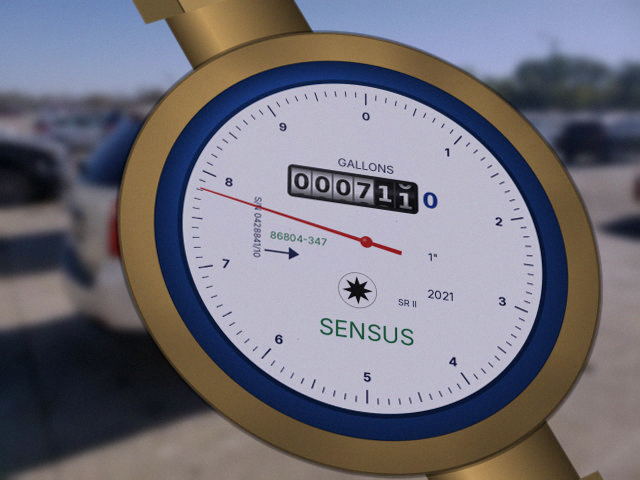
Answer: gal 7107.8
